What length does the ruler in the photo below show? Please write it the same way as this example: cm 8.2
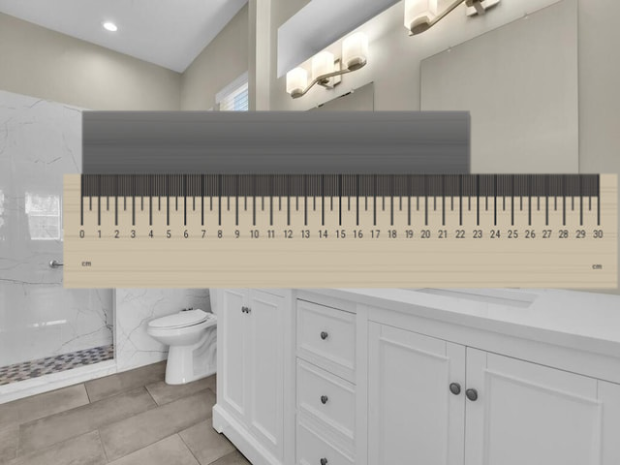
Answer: cm 22.5
